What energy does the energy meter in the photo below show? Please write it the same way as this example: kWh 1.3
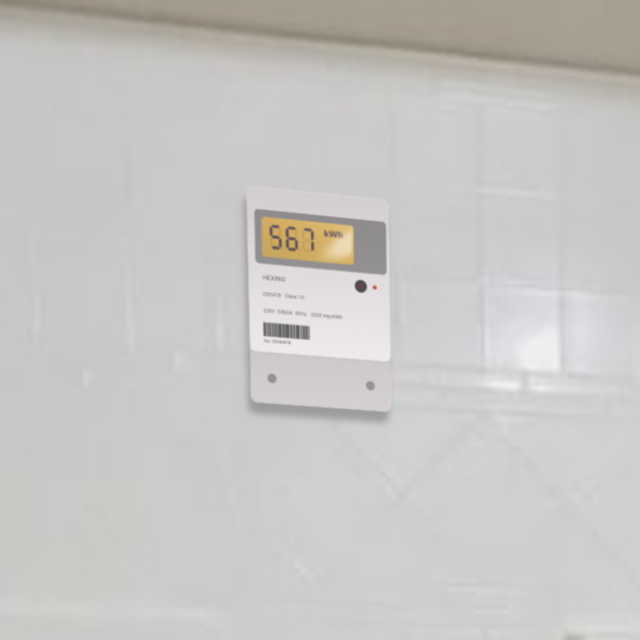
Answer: kWh 567
